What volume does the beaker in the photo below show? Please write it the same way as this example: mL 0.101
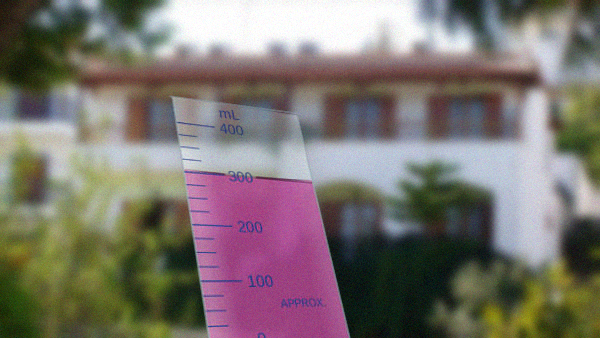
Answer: mL 300
